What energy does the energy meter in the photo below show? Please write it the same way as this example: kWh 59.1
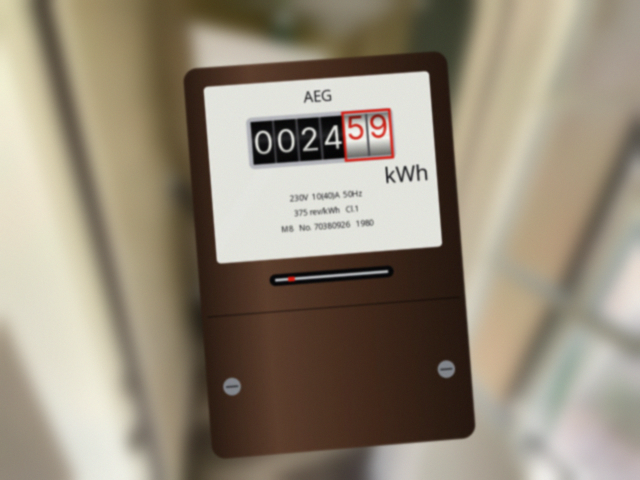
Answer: kWh 24.59
